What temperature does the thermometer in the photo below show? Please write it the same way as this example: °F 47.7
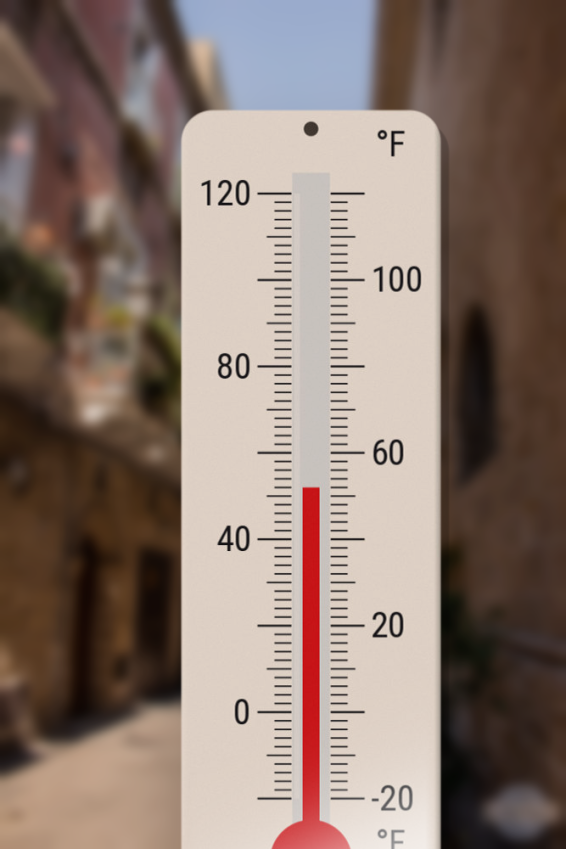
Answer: °F 52
